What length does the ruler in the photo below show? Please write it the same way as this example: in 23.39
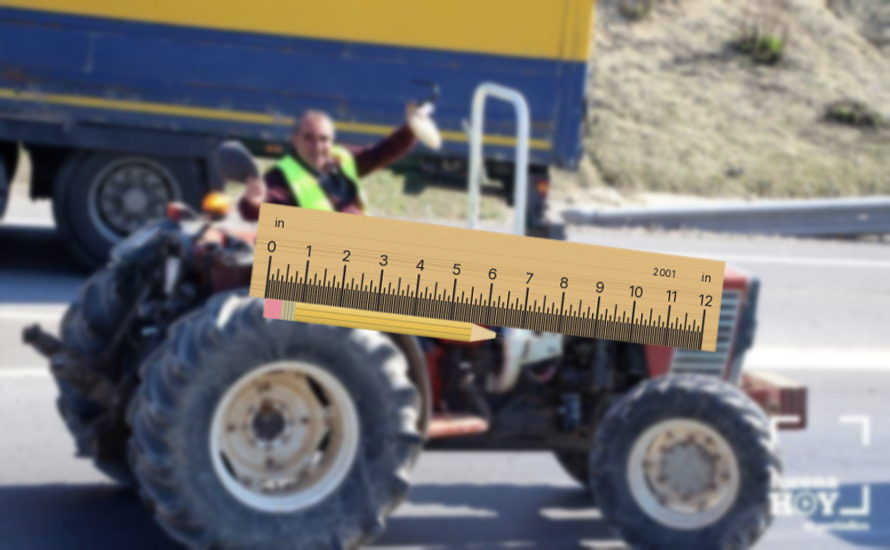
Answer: in 6.5
